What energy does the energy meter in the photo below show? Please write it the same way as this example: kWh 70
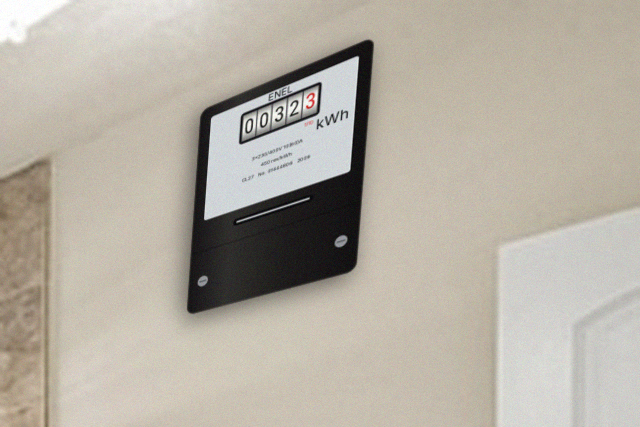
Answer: kWh 32.3
